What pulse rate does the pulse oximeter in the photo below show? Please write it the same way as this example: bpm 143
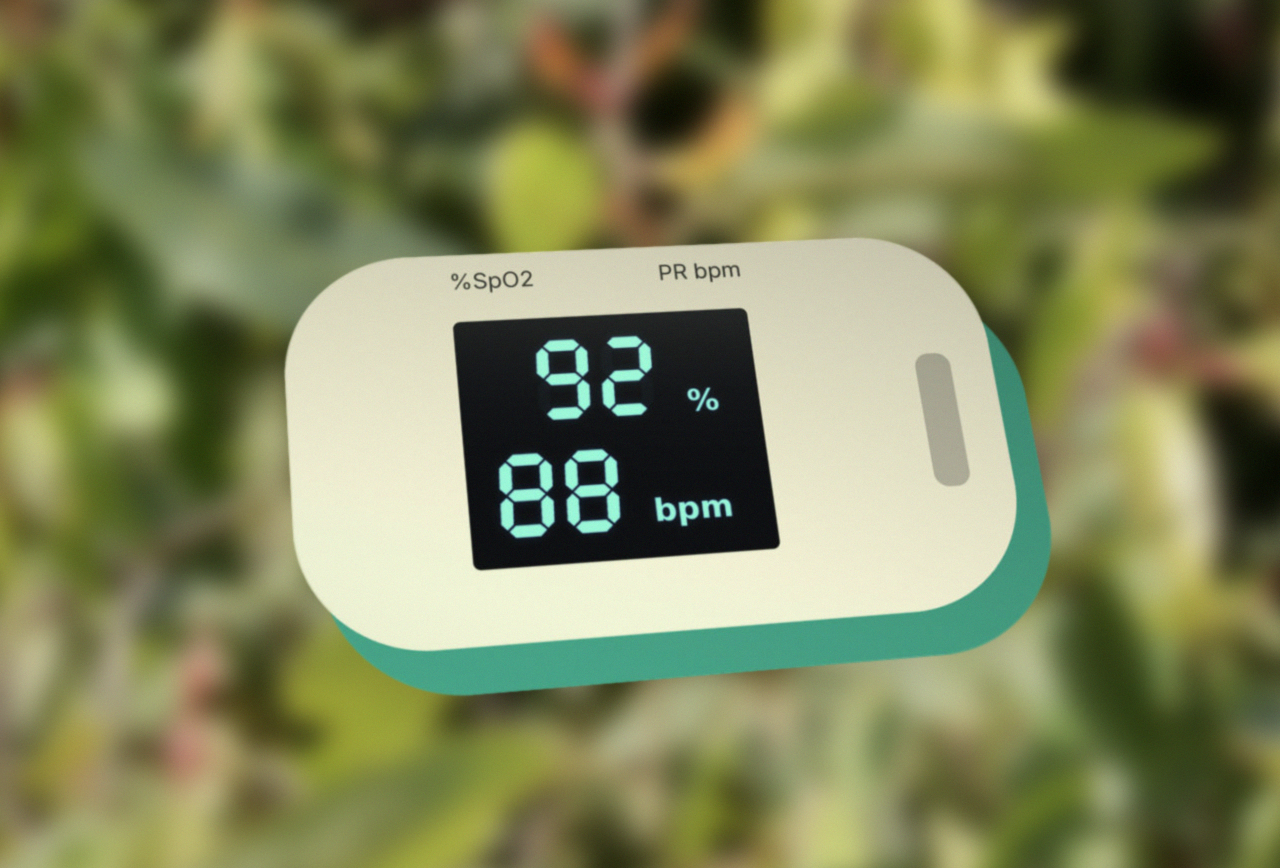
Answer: bpm 88
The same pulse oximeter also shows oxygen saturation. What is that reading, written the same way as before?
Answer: % 92
